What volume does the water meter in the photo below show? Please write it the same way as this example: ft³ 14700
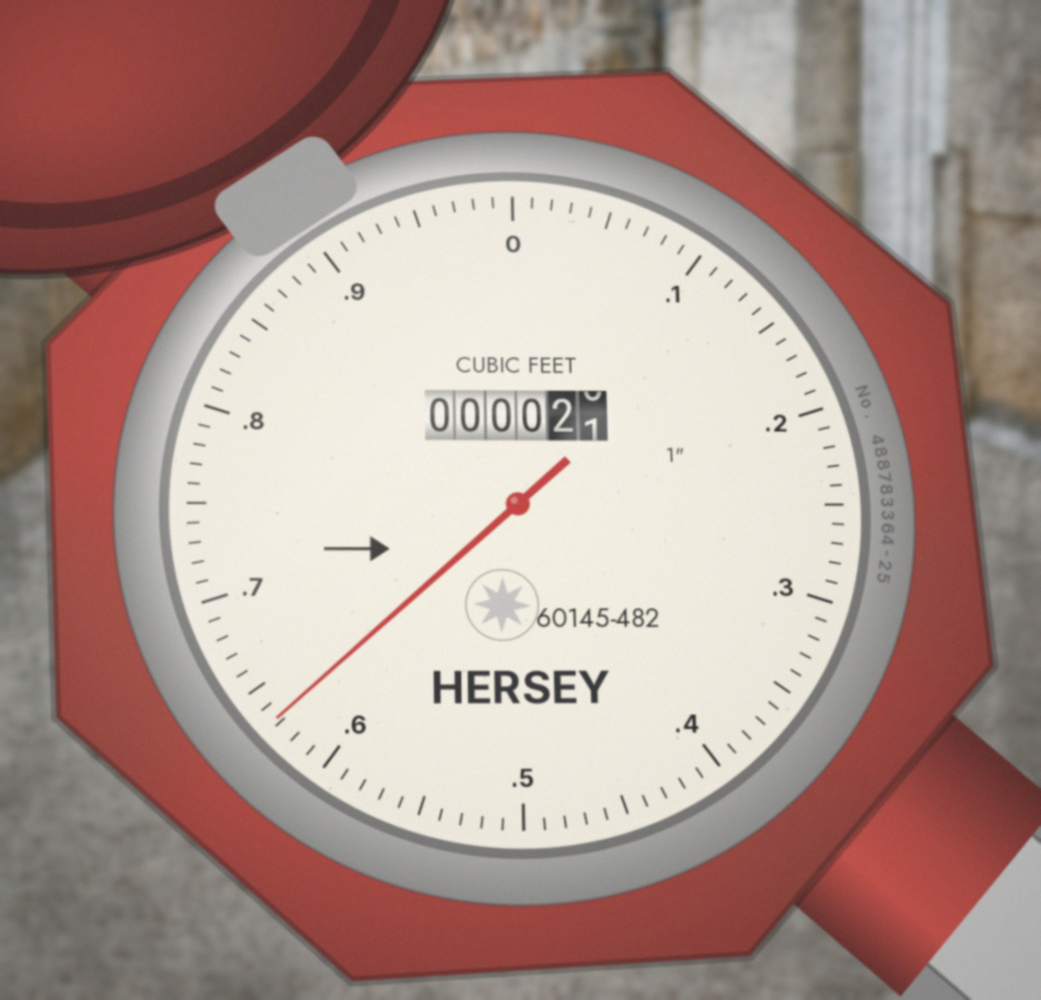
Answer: ft³ 20.63
